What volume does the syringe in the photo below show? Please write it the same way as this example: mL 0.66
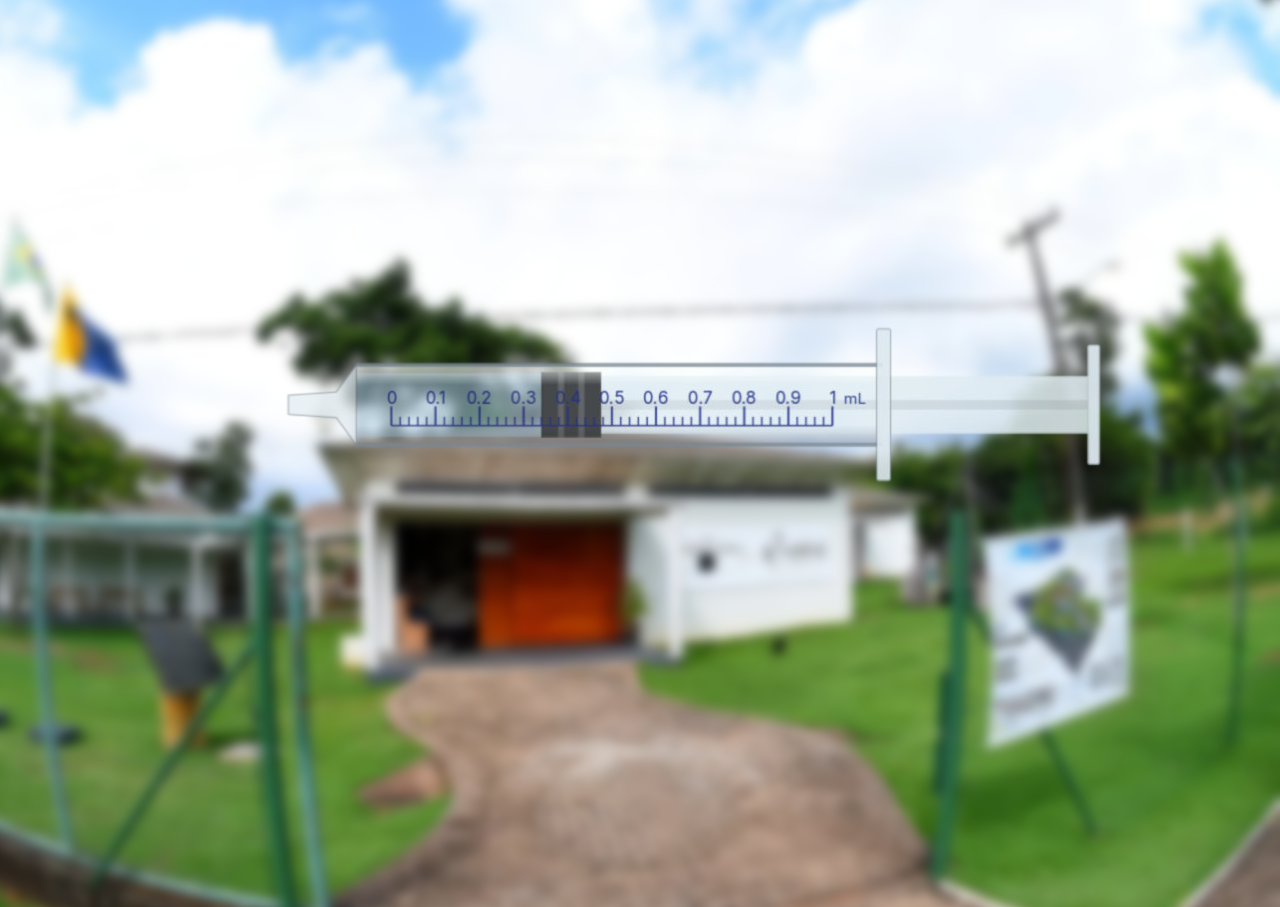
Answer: mL 0.34
